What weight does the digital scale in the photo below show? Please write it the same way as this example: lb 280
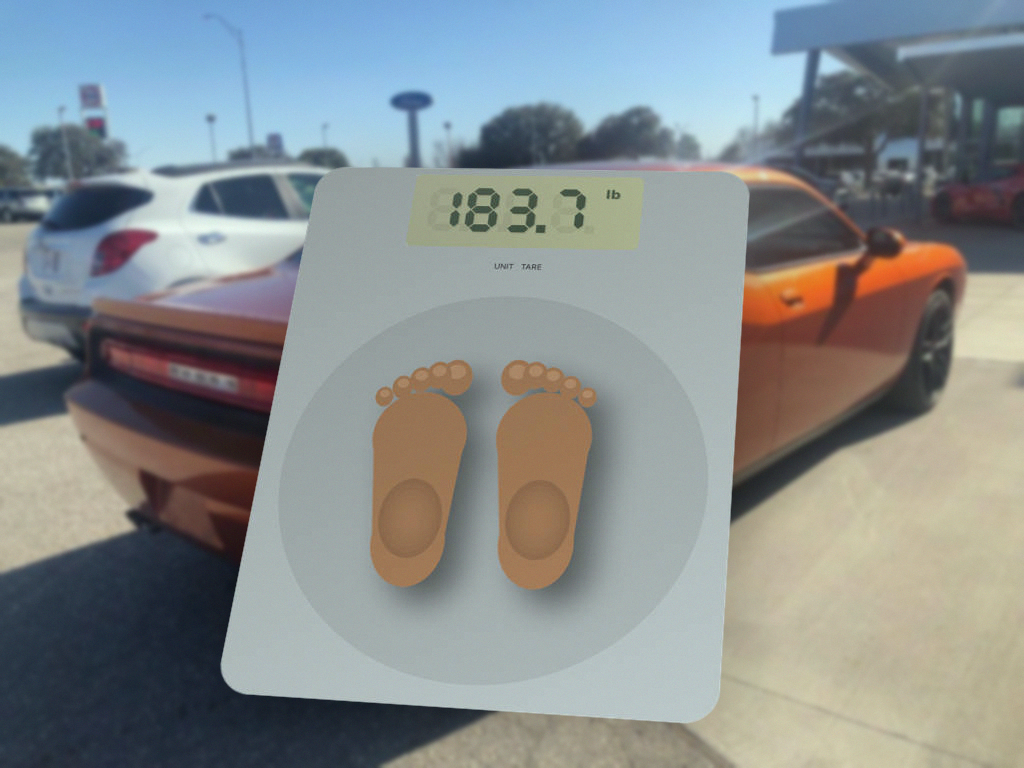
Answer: lb 183.7
